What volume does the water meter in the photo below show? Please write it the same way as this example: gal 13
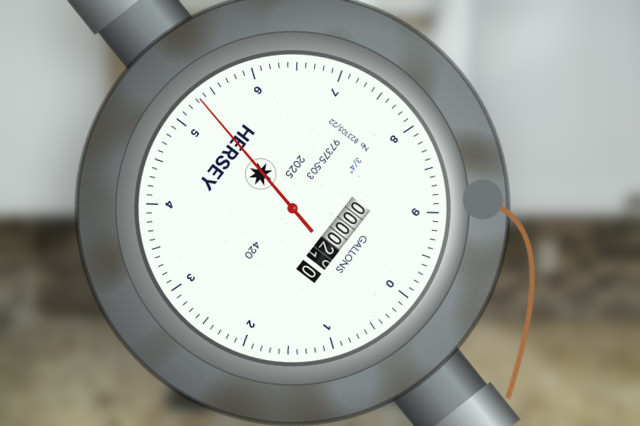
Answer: gal 205.3
